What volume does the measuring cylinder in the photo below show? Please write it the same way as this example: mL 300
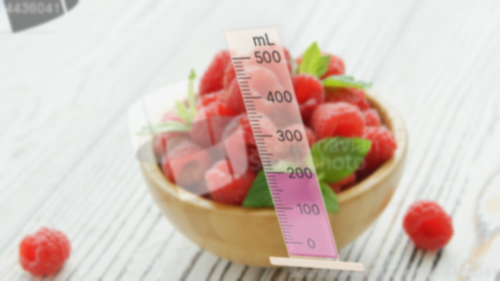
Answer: mL 200
